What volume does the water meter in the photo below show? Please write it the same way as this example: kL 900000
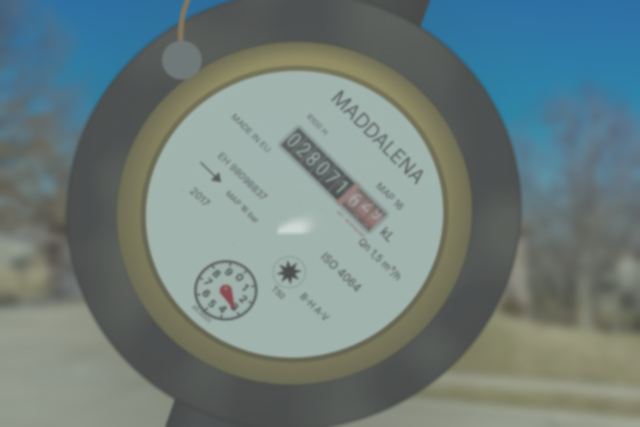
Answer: kL 28071.6293
